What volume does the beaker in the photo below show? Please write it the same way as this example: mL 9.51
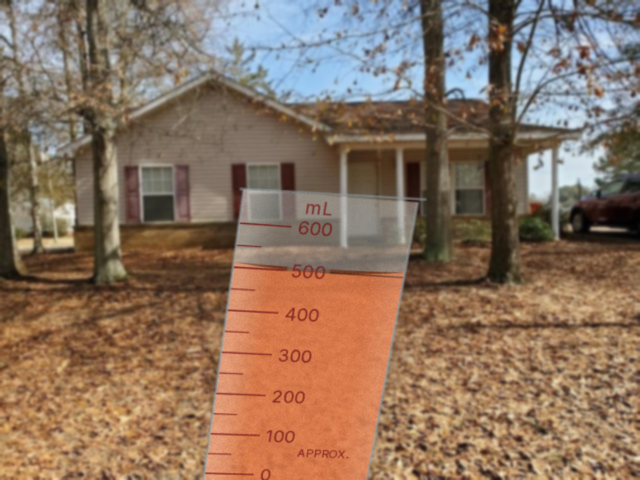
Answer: mL 500
